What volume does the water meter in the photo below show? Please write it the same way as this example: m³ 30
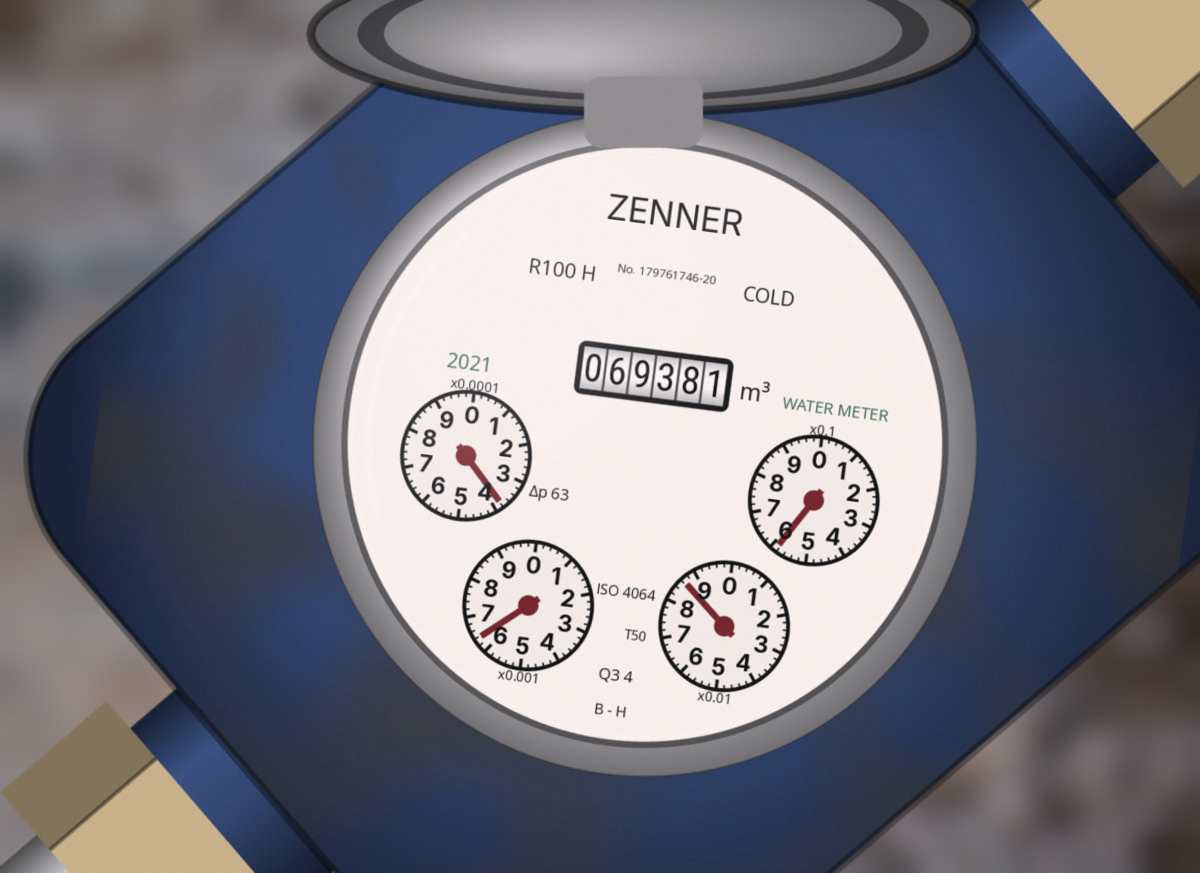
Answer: m³ 69381.5863
